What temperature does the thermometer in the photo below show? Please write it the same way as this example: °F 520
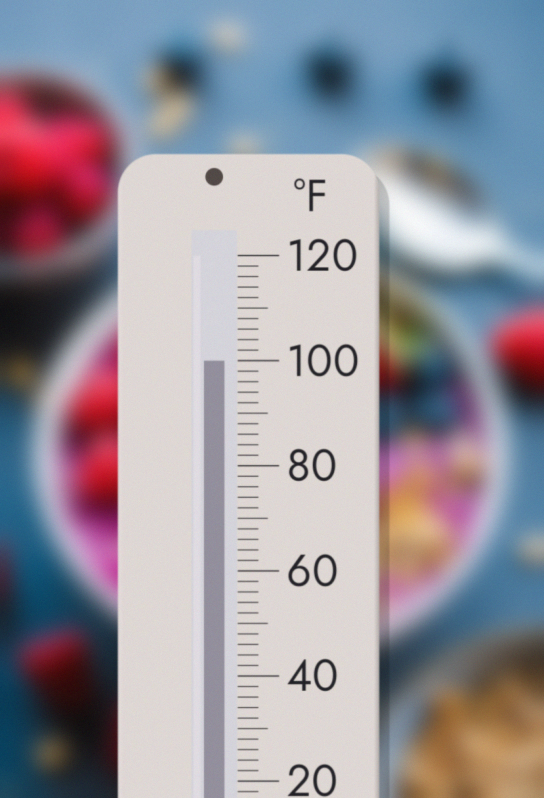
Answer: °F 100
